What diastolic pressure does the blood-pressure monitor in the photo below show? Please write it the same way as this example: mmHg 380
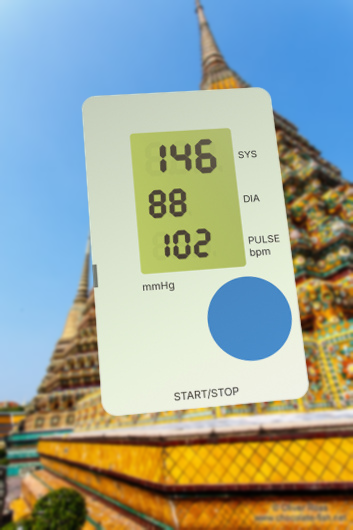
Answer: mmHg 88
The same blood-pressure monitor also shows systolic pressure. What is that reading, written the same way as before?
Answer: mmHg 146
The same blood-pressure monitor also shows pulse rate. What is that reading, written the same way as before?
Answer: bpm 102
